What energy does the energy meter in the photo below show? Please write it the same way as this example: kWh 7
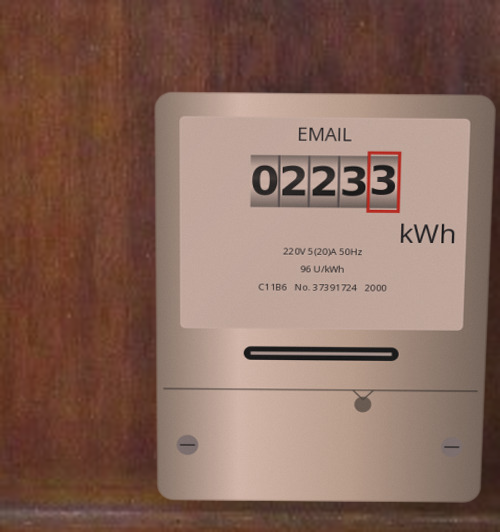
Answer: kWh 223.3
